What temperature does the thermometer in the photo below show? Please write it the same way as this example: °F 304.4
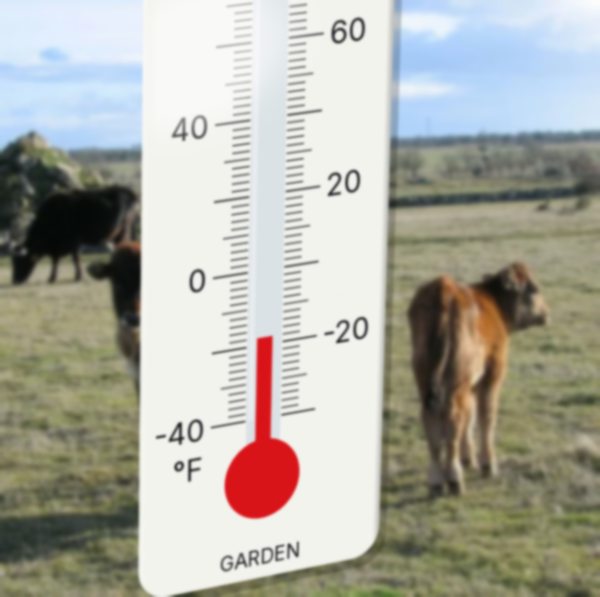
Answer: °F -18
